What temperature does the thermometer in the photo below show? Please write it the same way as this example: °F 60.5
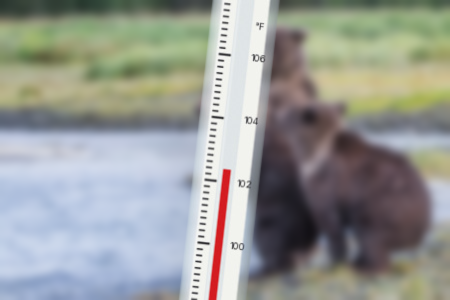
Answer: °F 102.4
